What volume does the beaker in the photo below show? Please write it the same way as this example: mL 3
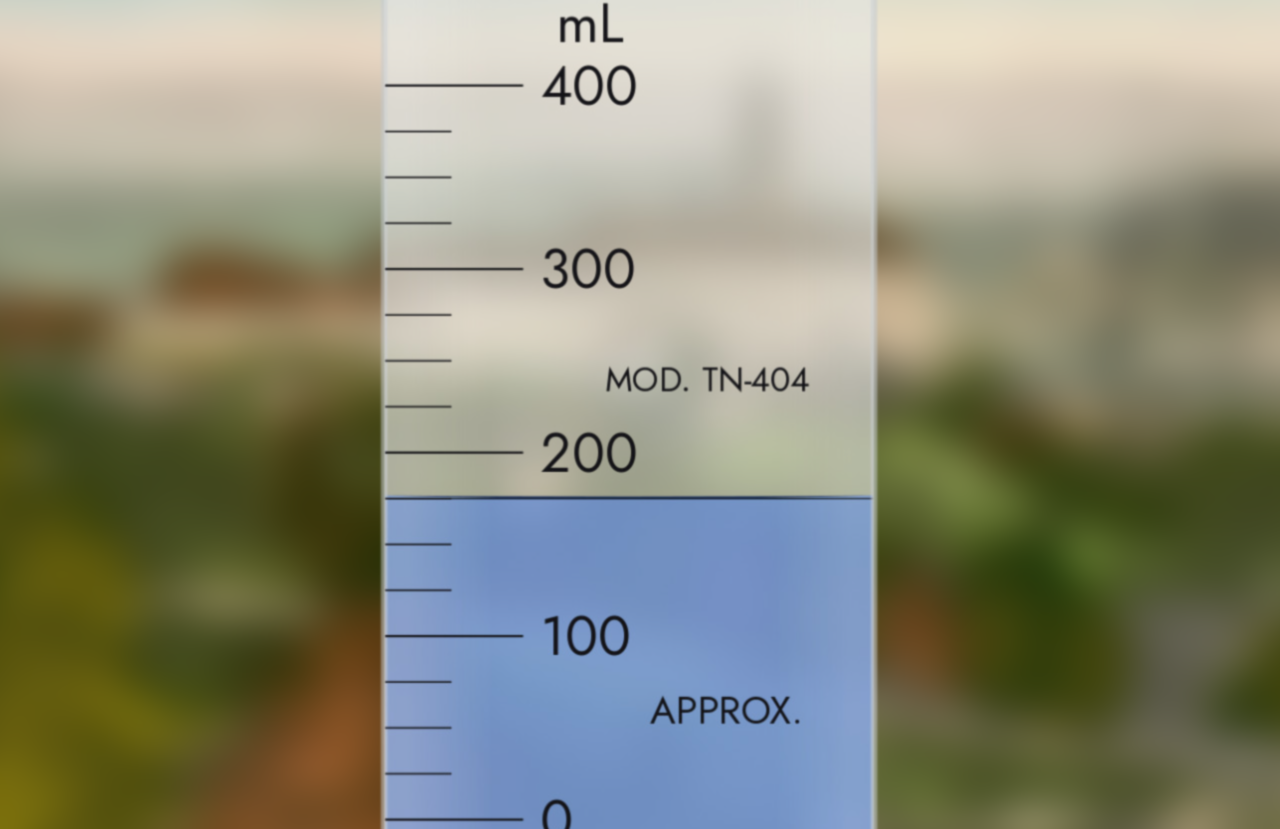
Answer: mL 175
